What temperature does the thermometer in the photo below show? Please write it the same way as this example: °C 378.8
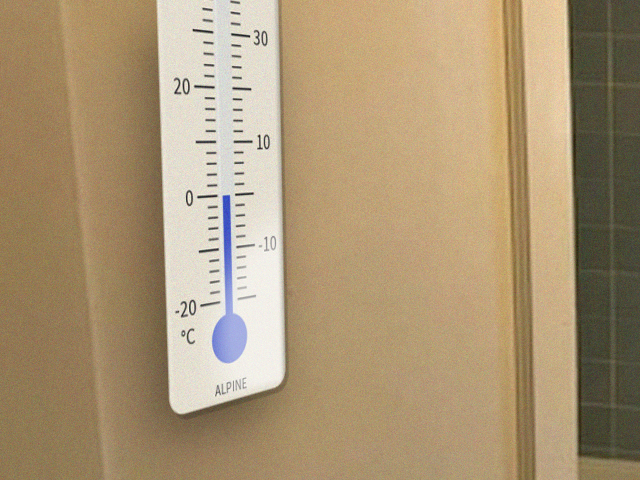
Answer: °C 0
